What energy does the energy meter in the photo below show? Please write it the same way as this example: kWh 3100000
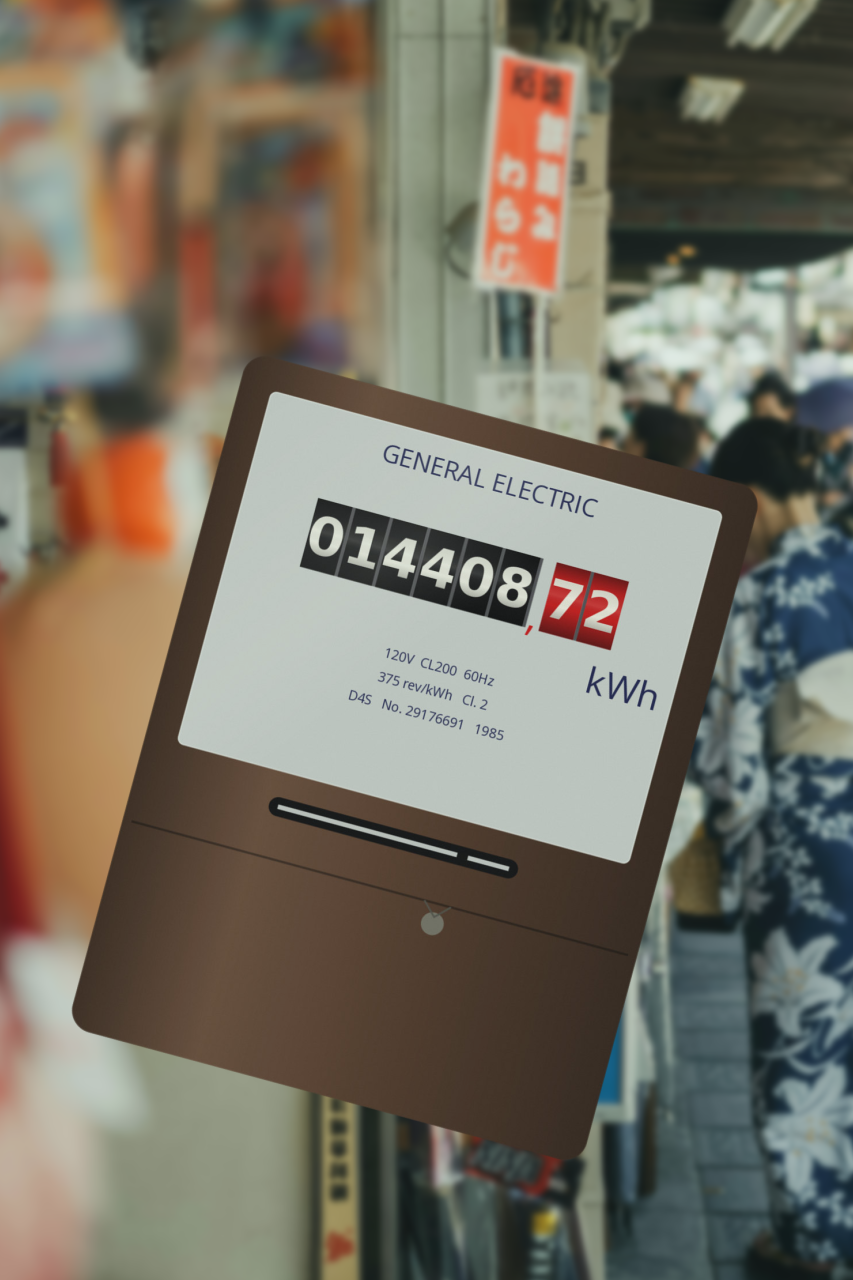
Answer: kWh 14408.72
